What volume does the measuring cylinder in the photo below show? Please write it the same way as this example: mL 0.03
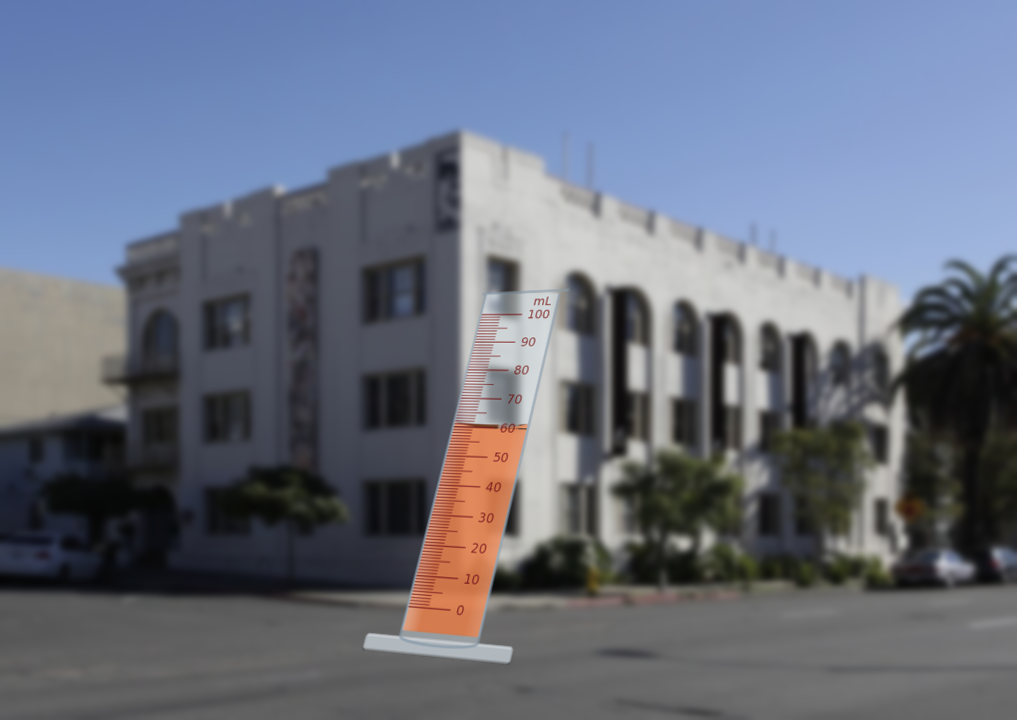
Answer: mL 60
